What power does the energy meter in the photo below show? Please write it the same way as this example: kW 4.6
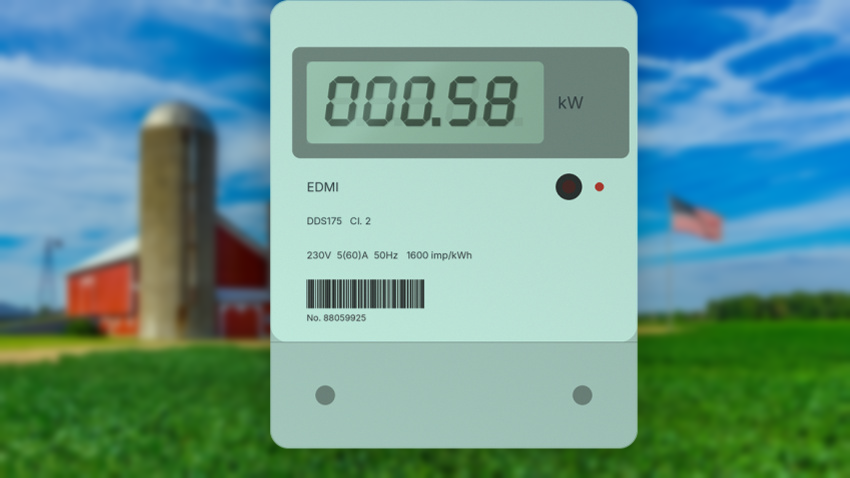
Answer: kW 0.58
